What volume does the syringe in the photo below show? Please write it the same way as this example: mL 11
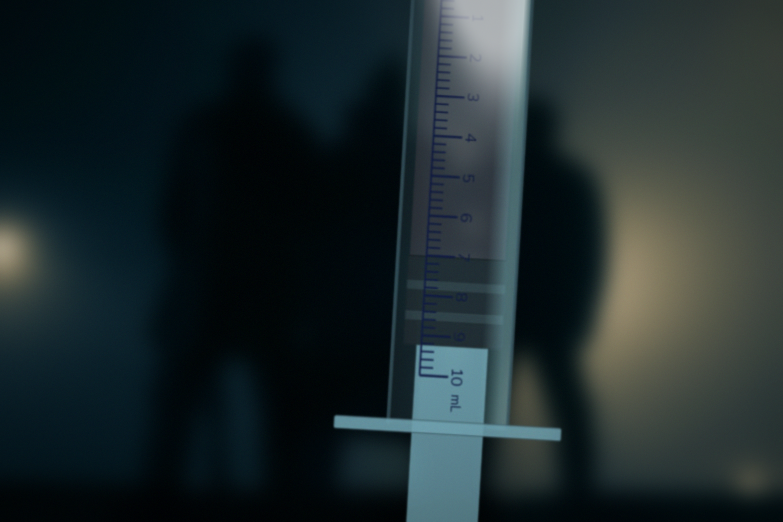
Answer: mL 7
